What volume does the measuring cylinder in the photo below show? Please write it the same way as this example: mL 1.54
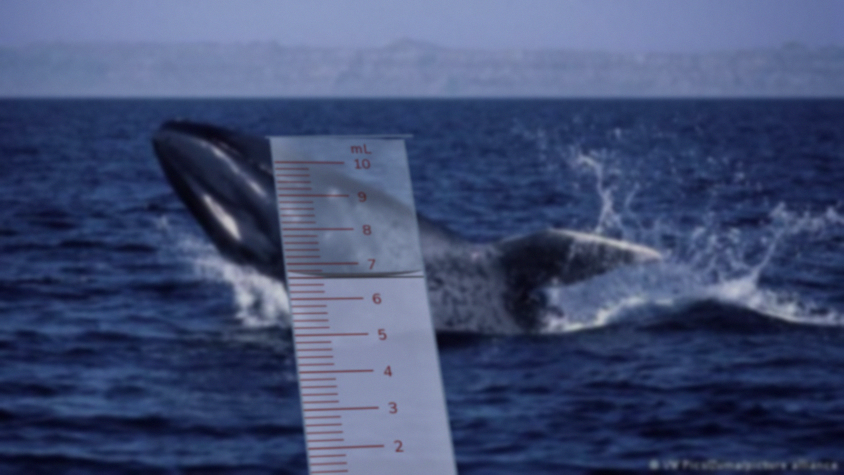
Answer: mL 6.6
